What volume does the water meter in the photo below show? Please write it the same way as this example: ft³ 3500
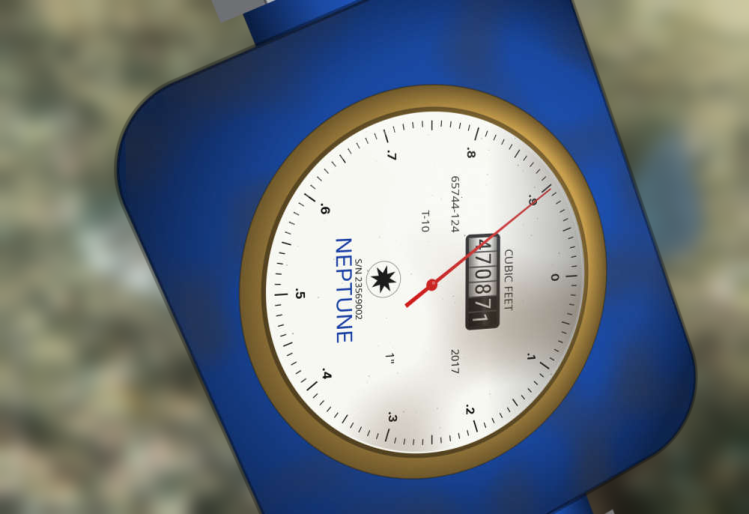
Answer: ft³ 470870.90
